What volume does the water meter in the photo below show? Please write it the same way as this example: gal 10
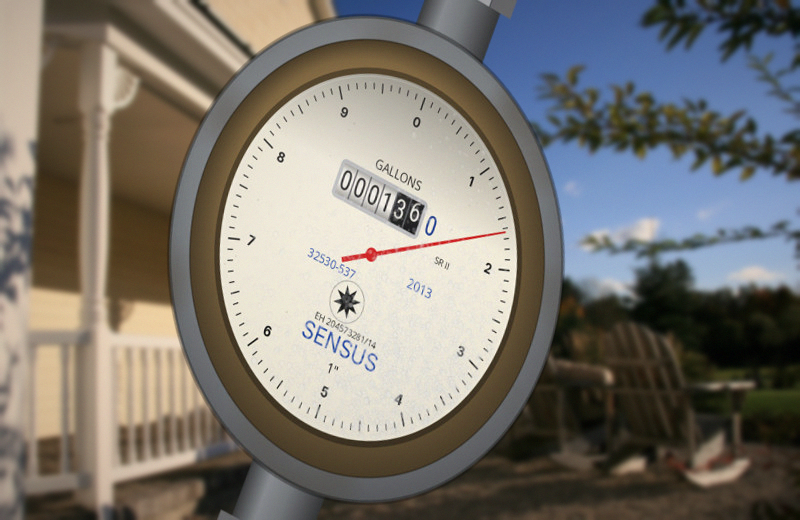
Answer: gal 1361.6
